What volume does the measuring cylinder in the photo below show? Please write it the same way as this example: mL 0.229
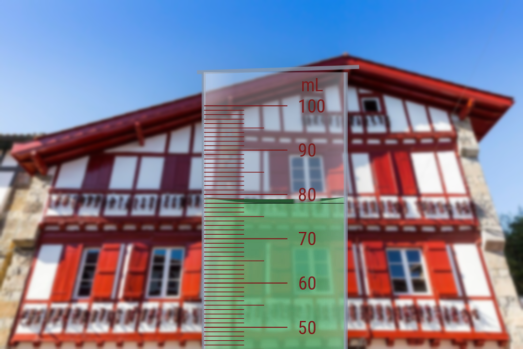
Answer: mL 78
